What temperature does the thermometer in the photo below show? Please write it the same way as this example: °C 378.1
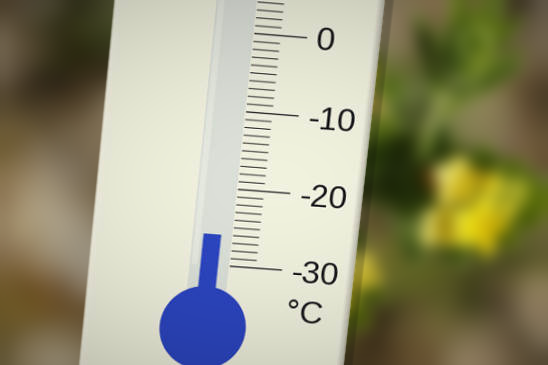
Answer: °C -26
